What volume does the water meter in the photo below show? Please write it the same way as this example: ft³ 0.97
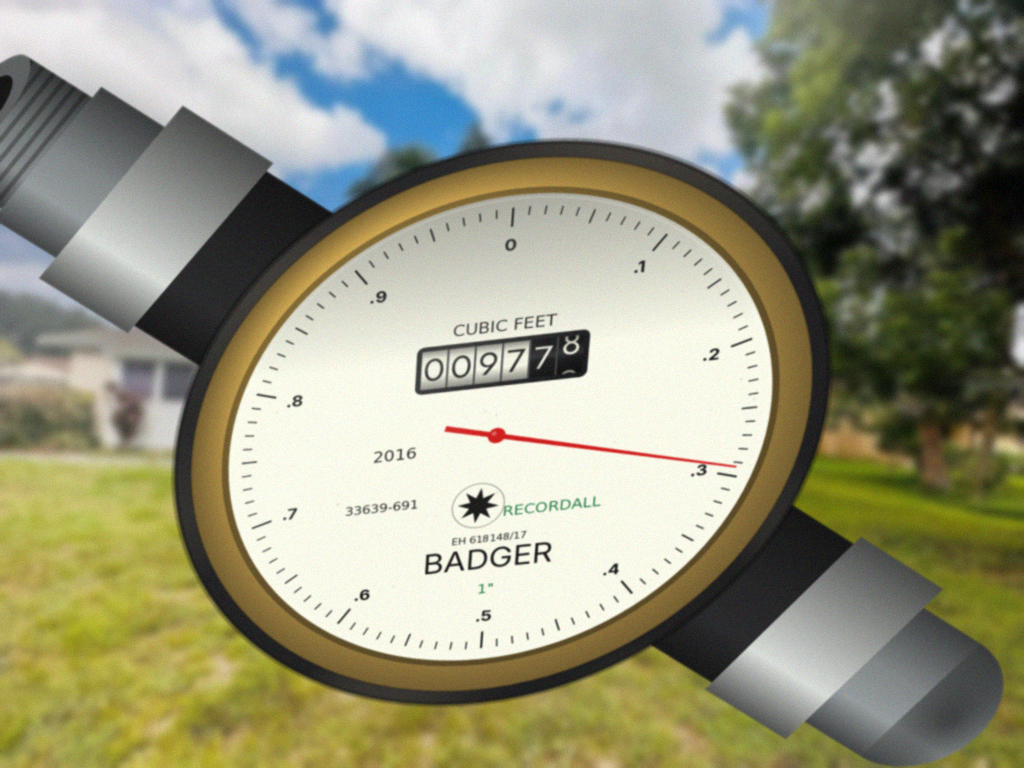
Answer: ft³ 9778.29
